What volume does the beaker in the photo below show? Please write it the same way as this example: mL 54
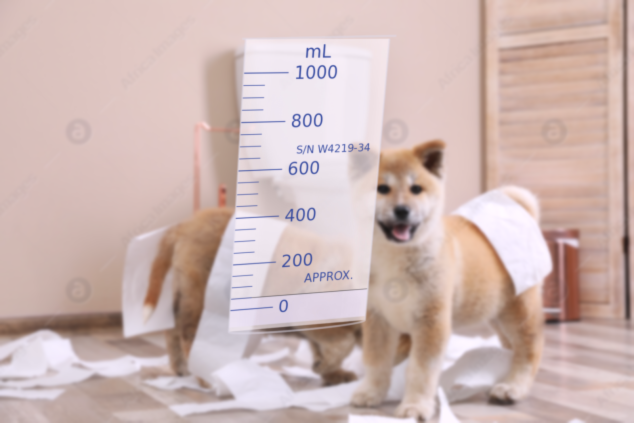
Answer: mL 50
